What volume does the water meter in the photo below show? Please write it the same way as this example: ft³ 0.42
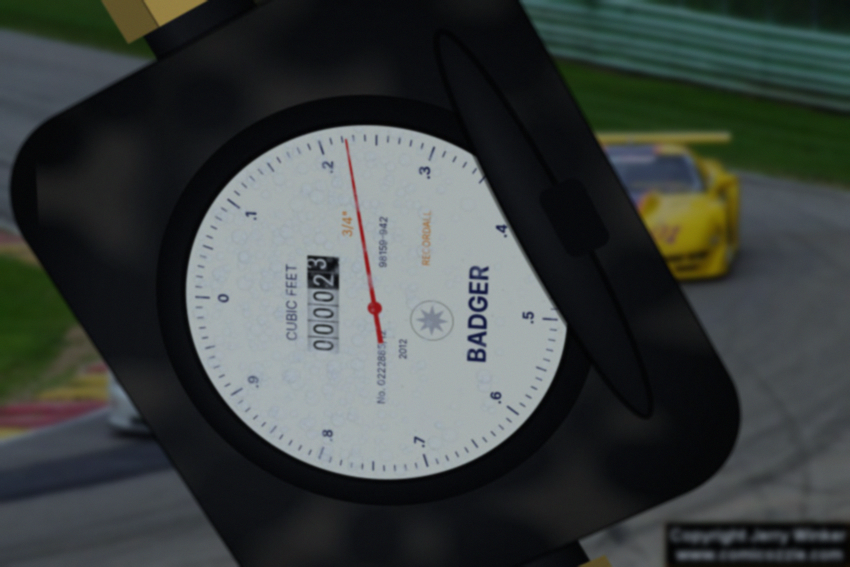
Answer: ft³ 23.22
